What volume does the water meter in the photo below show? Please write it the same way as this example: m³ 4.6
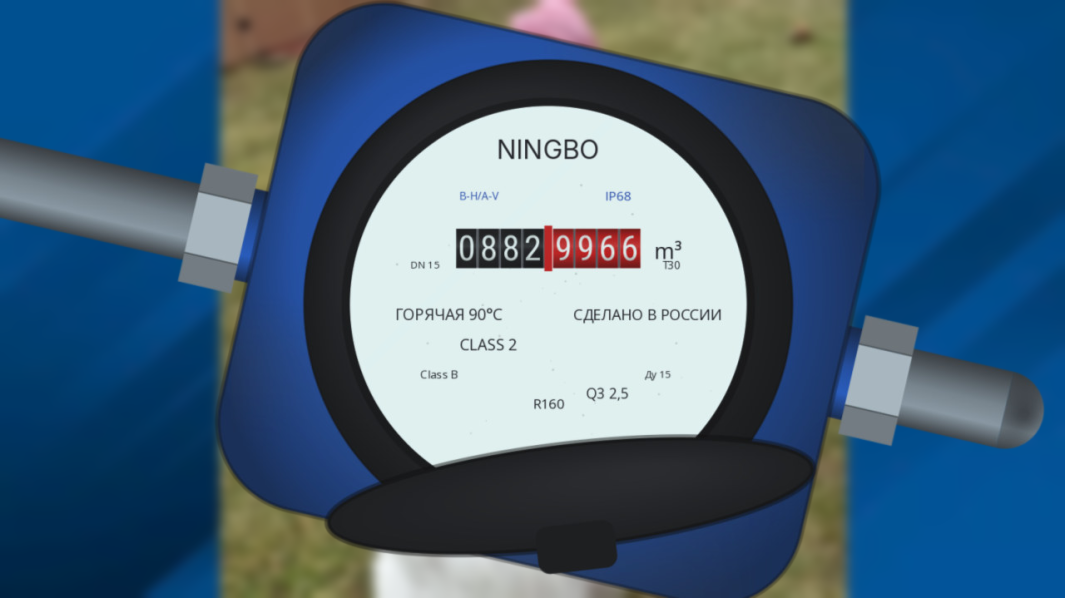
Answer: m³ 882.9966
